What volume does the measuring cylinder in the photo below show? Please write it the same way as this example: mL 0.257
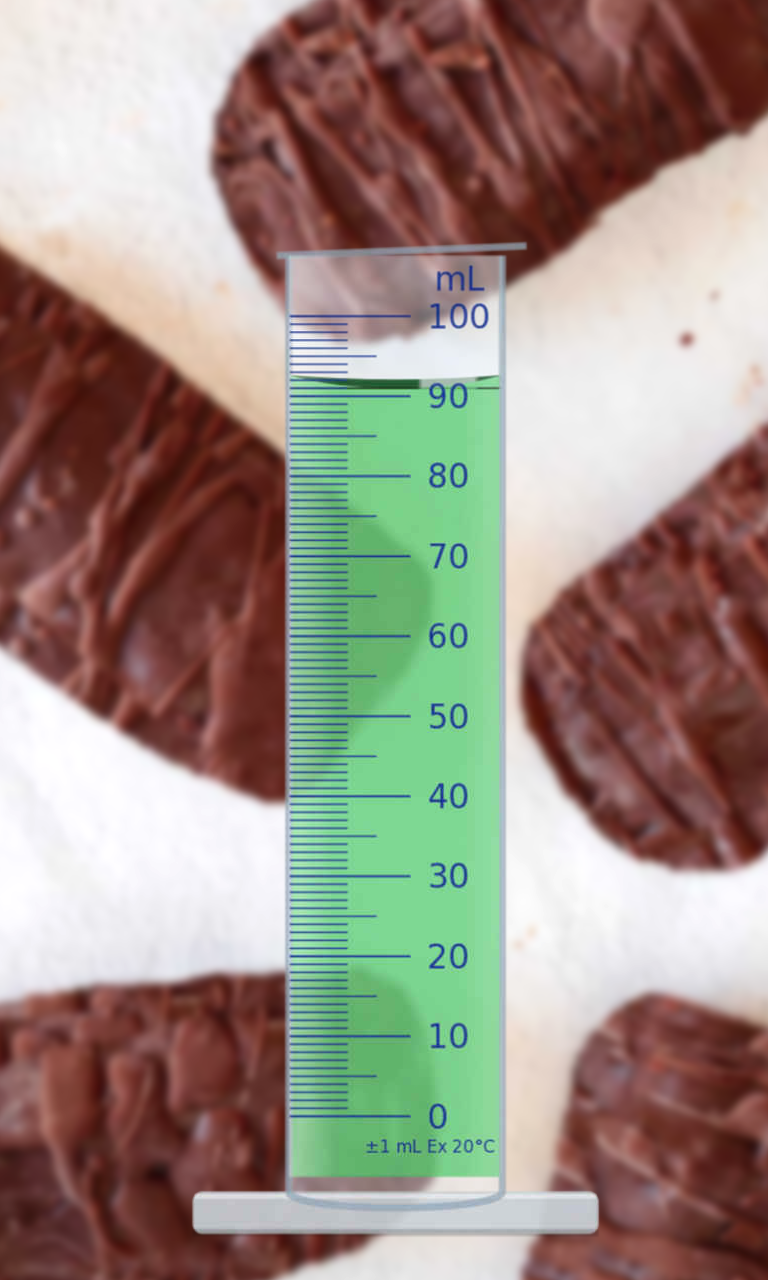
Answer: mL 91
